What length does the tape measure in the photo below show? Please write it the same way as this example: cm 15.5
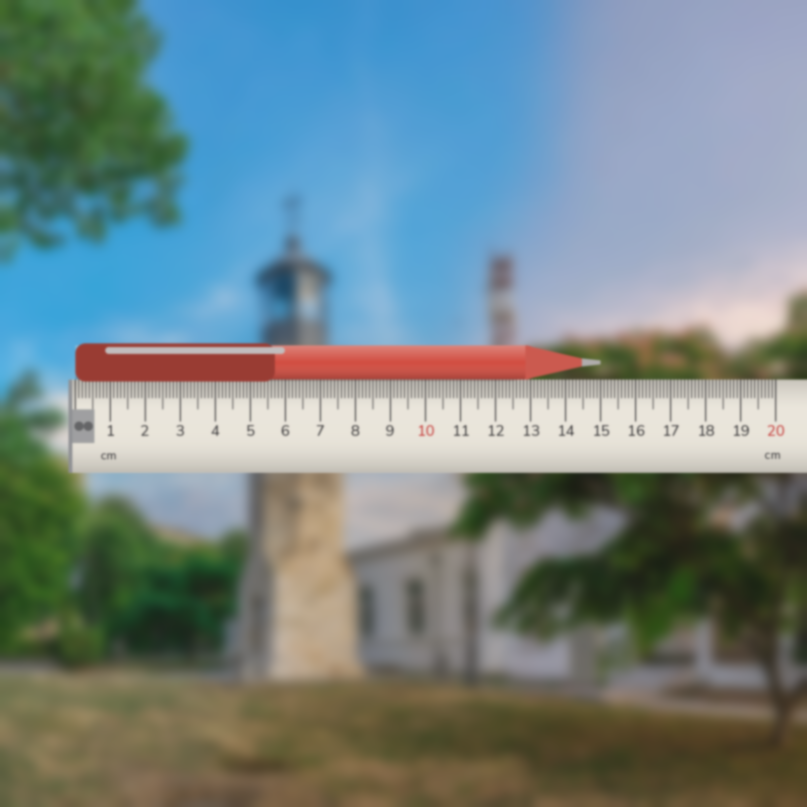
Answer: cm 15
